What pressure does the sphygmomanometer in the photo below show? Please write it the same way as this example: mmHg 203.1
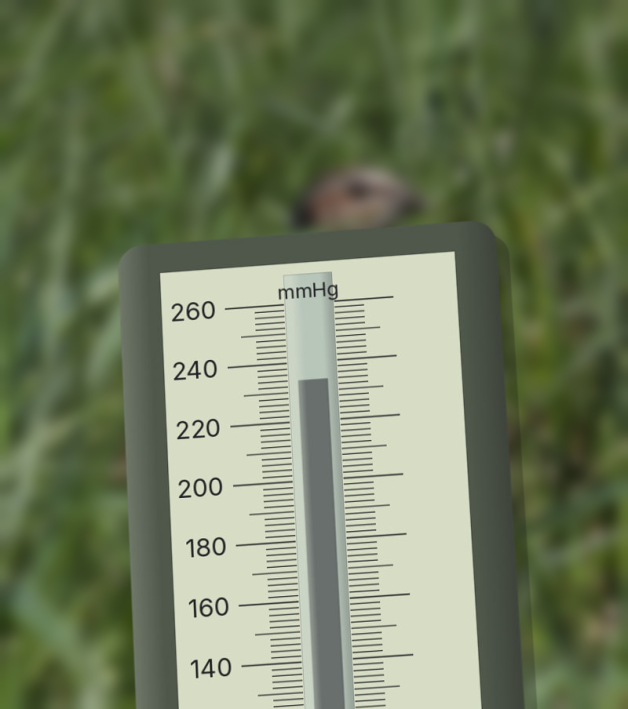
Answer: mmHg 234
